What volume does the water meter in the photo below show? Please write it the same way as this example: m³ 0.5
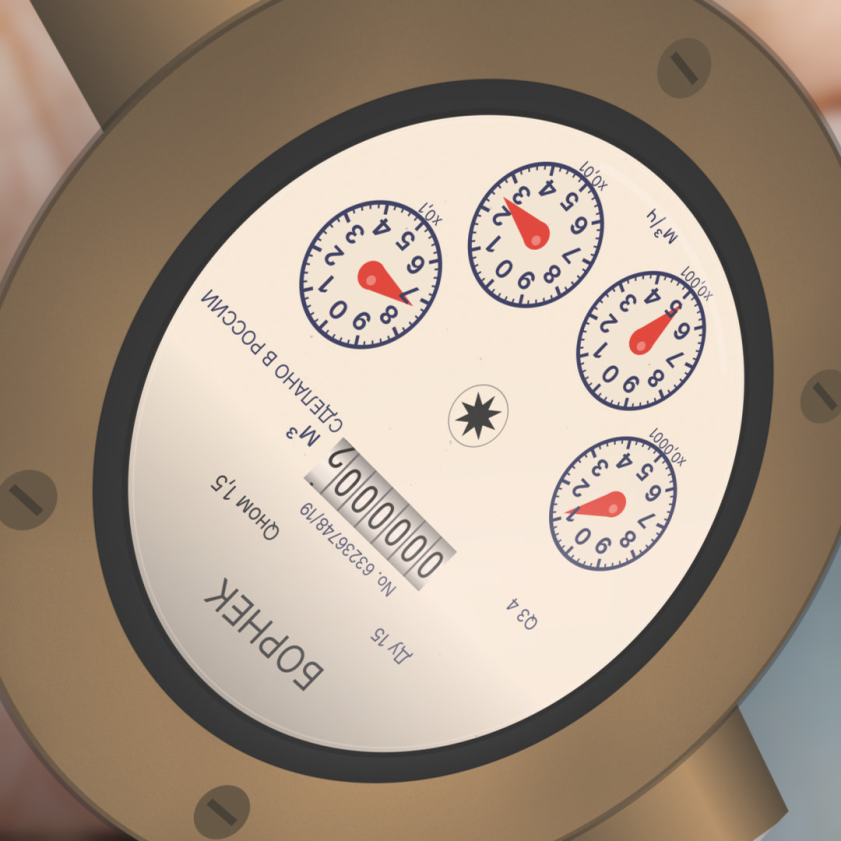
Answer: m³ 1.7251
